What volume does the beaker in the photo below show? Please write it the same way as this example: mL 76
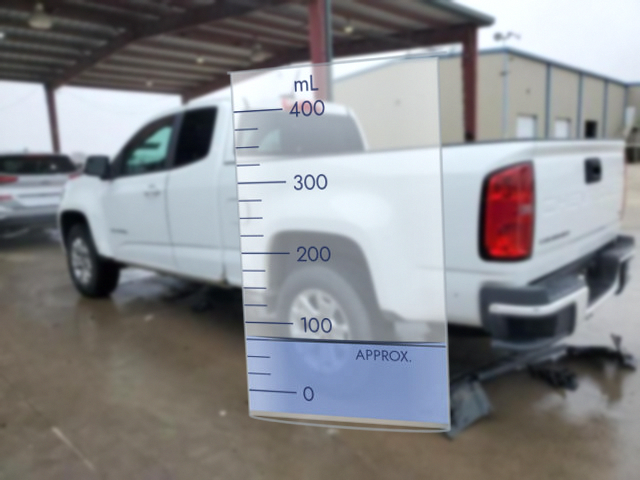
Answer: mL 75
